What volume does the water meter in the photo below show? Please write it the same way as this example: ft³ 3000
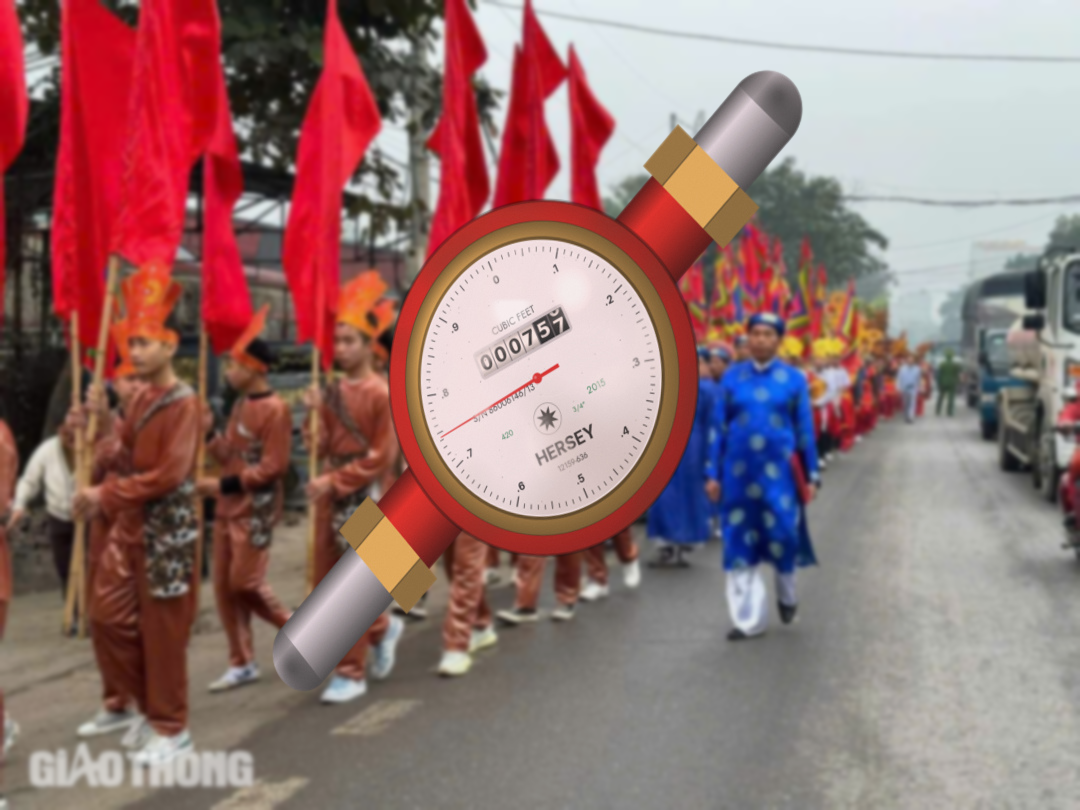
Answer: ft³ 756.74
